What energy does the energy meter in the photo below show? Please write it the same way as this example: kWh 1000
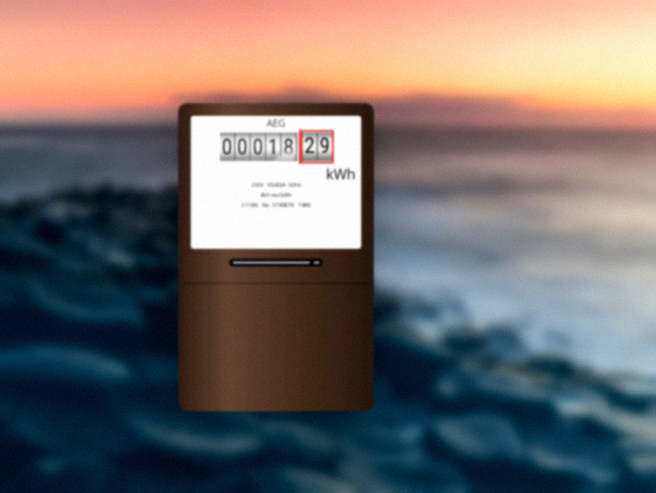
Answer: kWh 18.29
